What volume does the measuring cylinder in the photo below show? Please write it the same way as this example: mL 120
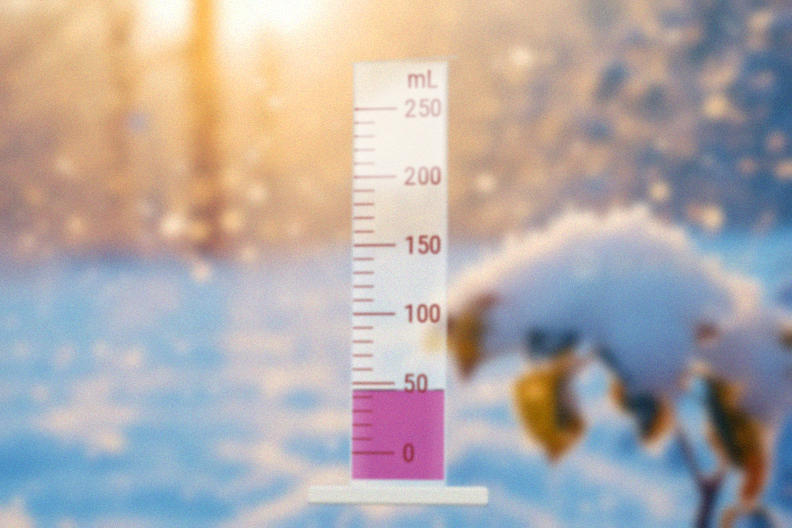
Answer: mL 45
